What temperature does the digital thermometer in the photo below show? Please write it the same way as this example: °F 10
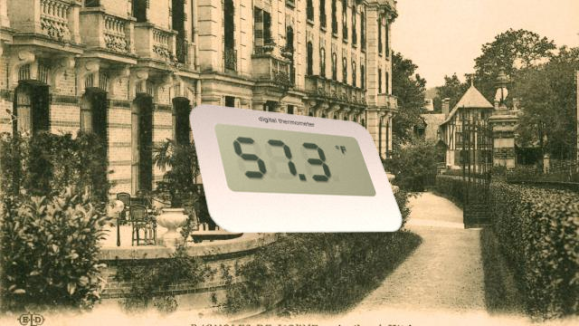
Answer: °F 57.3
